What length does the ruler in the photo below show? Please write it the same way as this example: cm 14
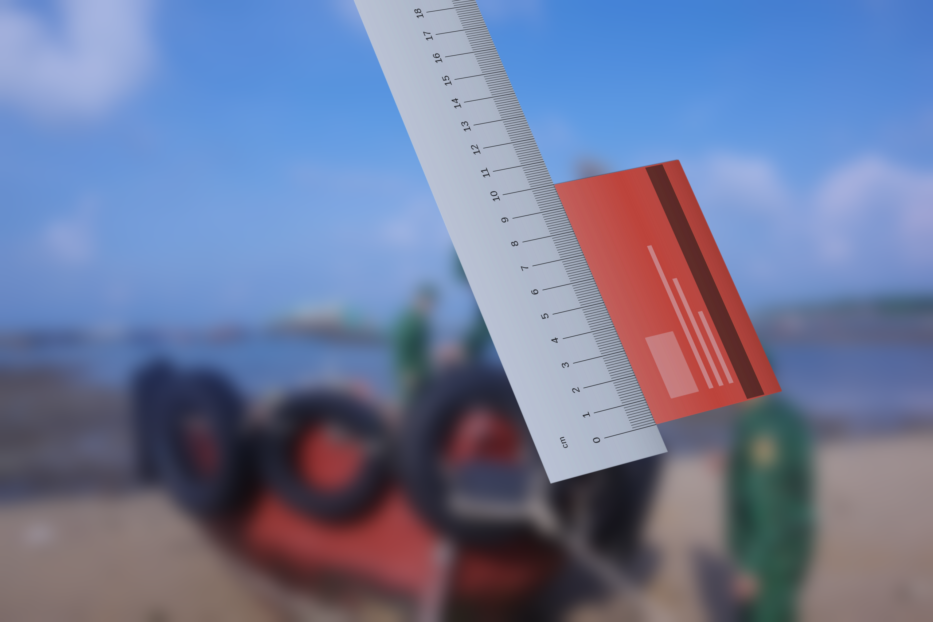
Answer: cm 10
